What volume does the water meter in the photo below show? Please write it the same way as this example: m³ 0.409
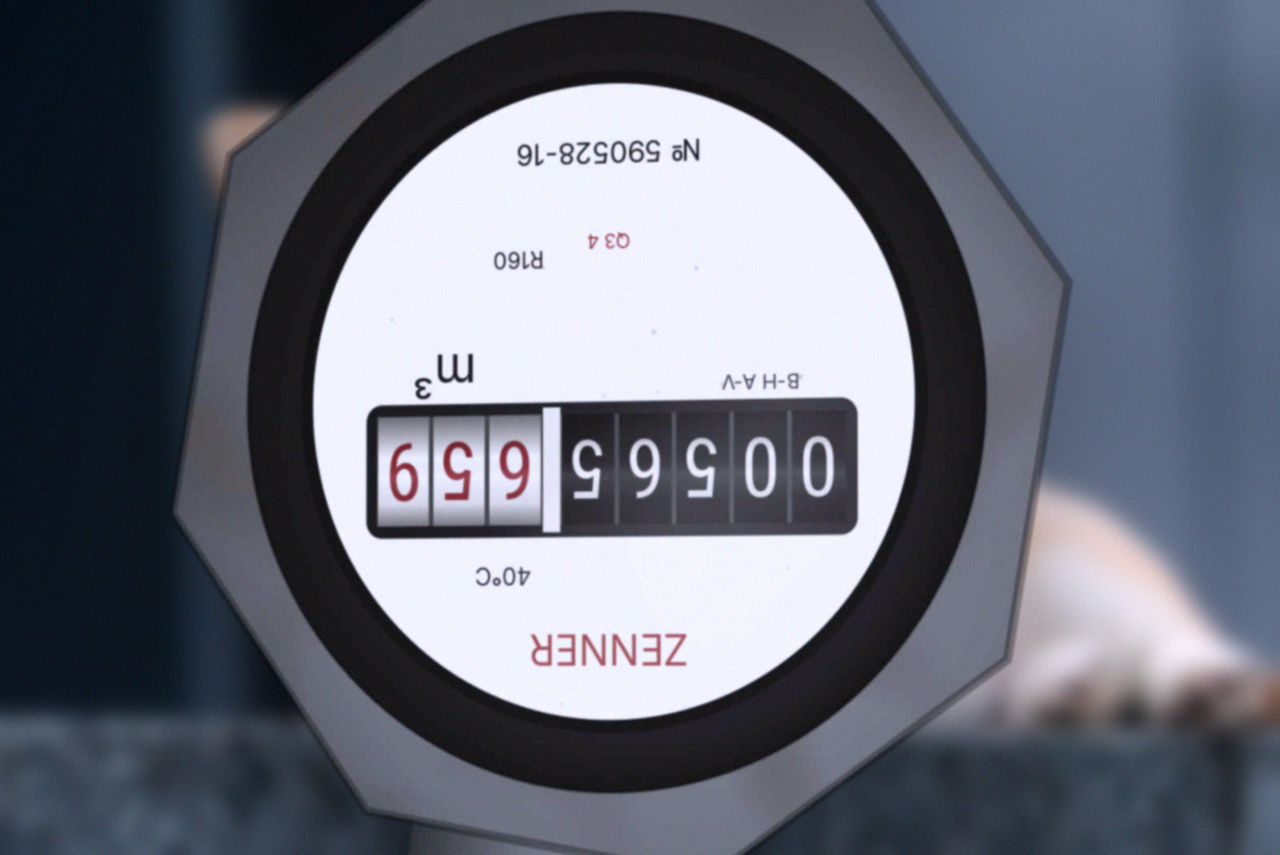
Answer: m³ 565.659
